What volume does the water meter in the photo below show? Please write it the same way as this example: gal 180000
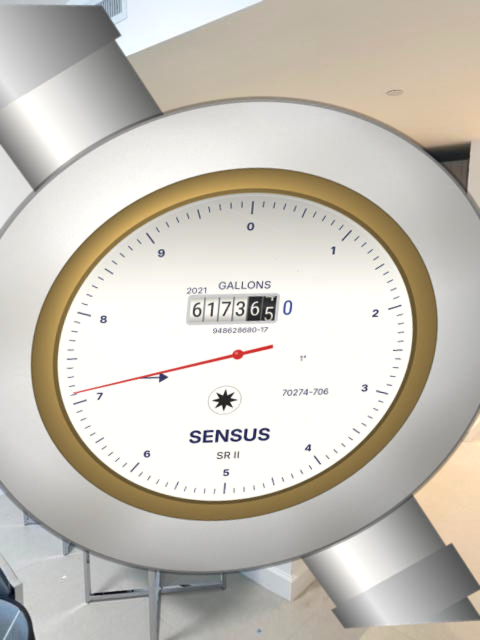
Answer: gal 6173647.1
